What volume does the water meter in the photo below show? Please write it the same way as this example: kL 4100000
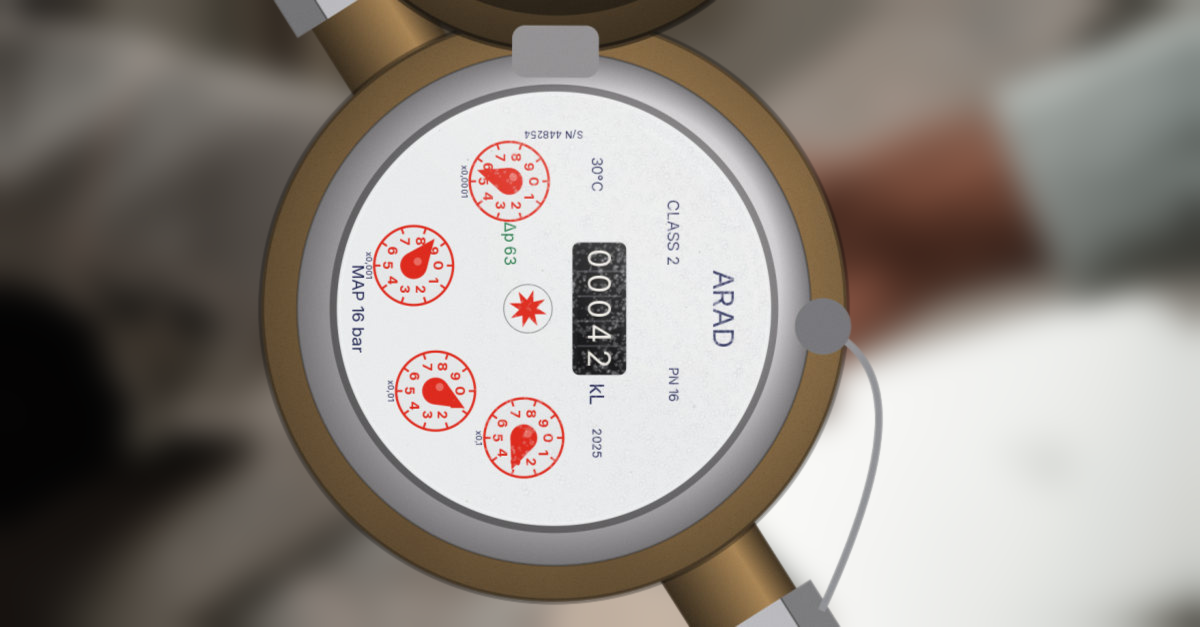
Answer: kL 42.3085
